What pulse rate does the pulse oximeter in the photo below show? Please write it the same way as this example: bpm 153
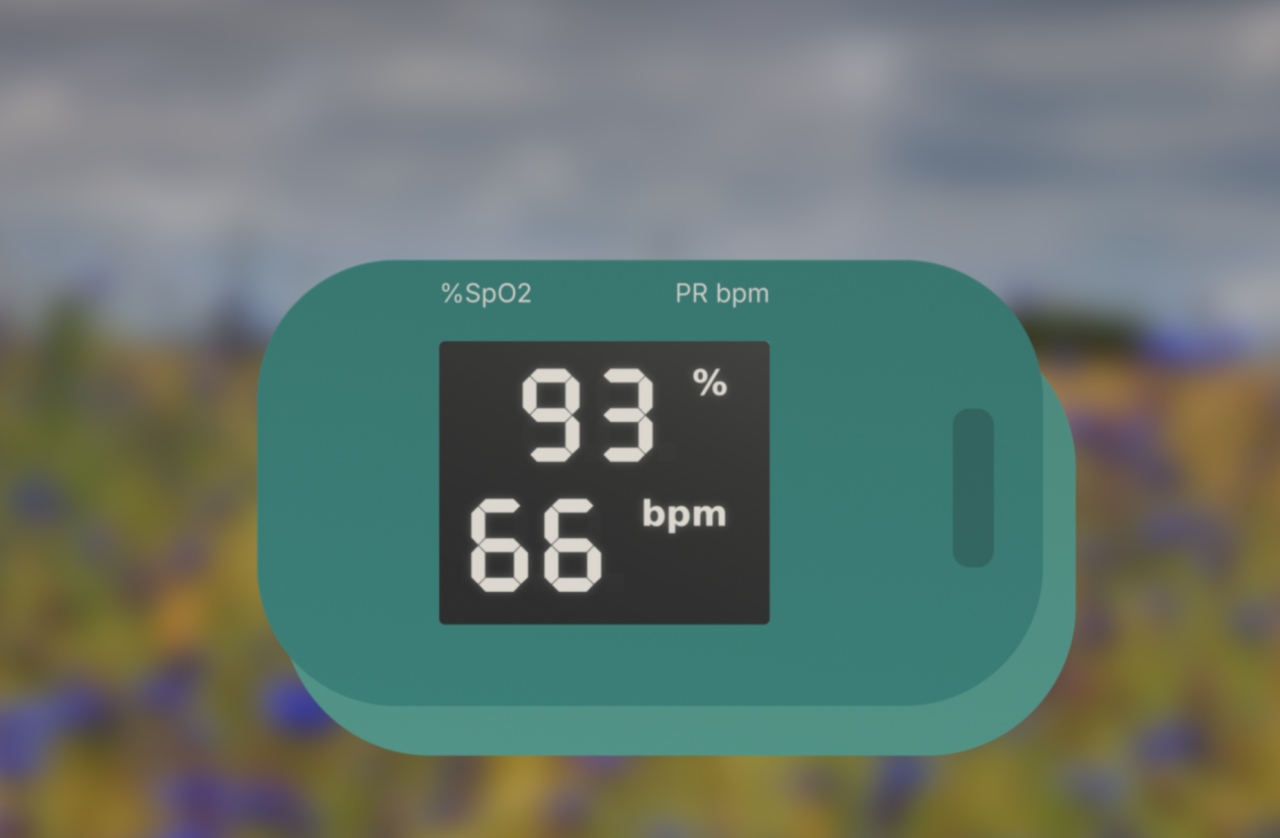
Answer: bpm 66
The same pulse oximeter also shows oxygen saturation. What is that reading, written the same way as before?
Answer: % 93
